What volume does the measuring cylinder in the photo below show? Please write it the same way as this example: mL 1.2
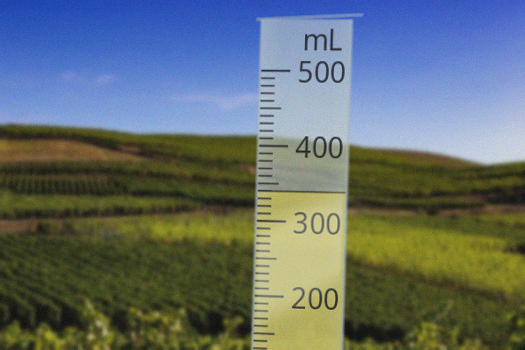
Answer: mL 340
